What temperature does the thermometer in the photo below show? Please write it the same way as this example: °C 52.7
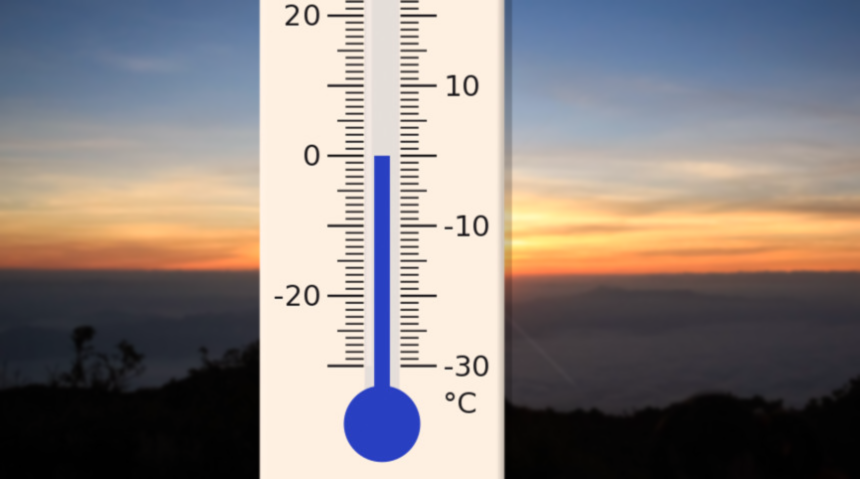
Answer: °C 0
